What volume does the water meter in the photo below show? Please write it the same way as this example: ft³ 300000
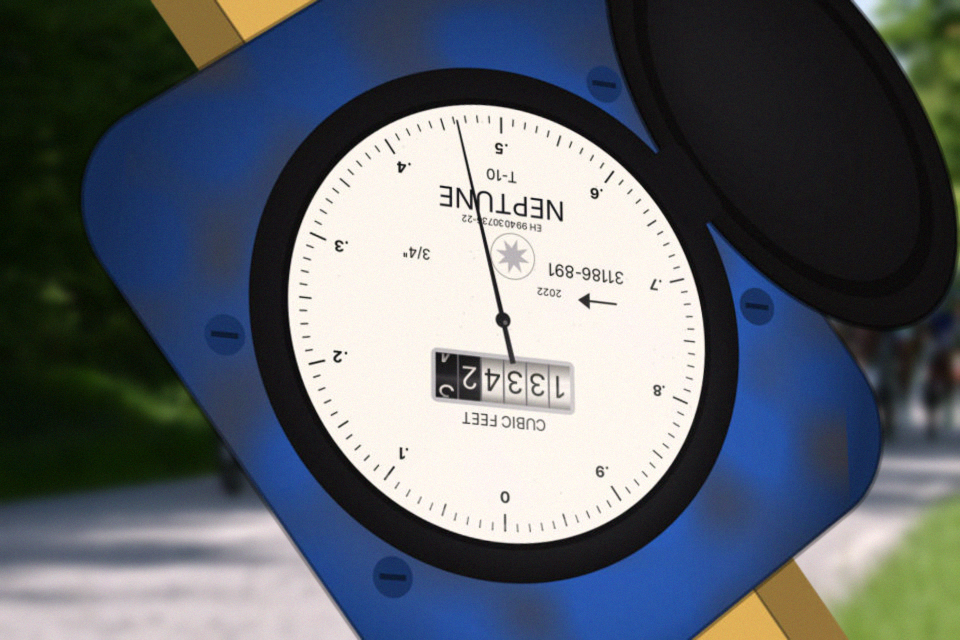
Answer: ft³ 133423.46
